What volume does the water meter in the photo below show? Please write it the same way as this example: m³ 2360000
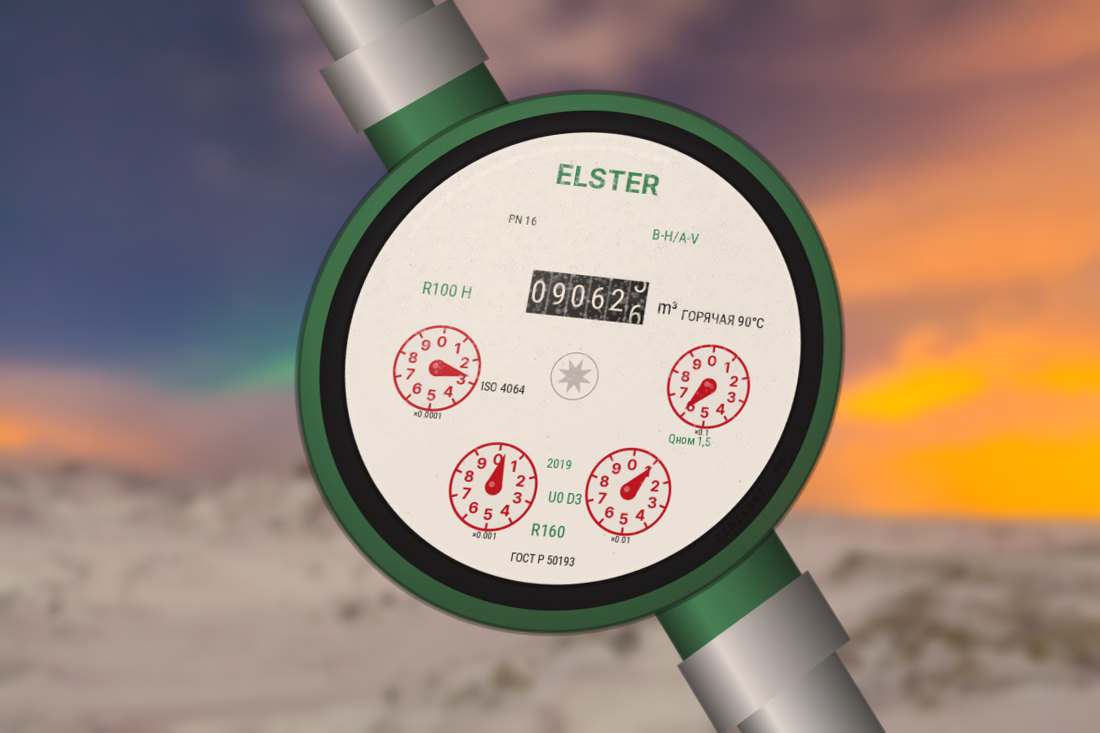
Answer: m³ 90625.6102
